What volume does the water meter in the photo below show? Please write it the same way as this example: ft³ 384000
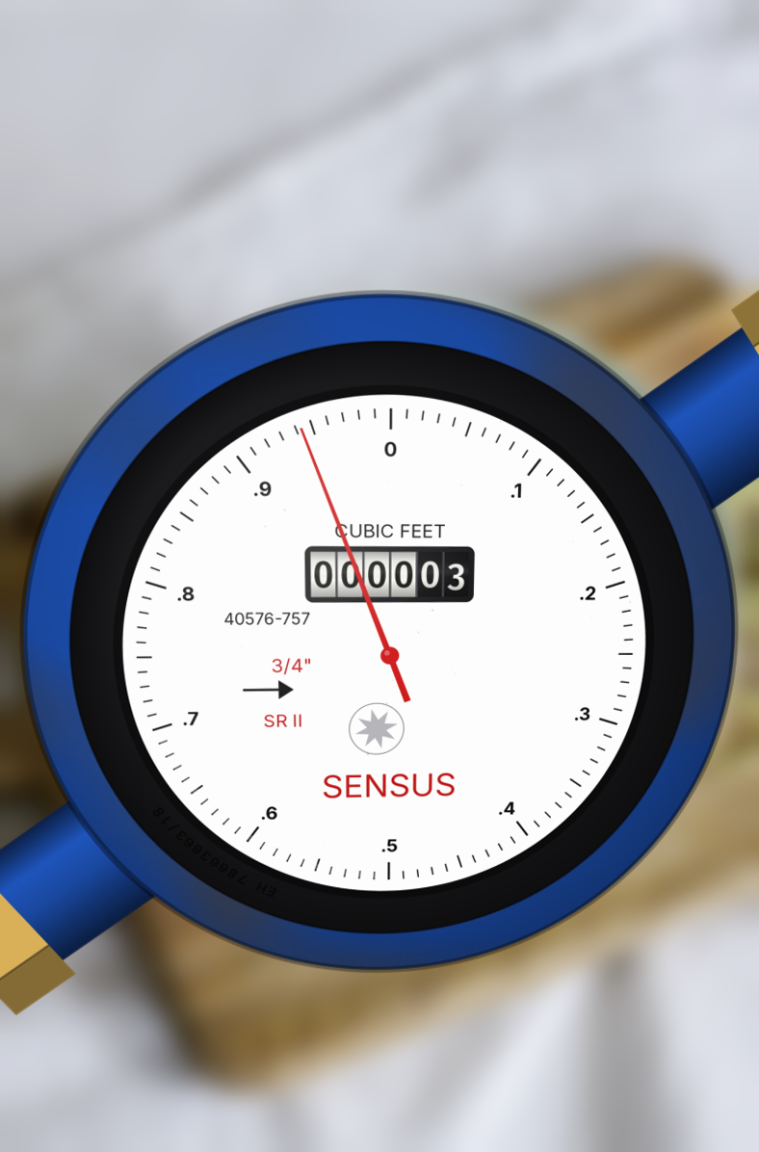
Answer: ft³ 2.94
